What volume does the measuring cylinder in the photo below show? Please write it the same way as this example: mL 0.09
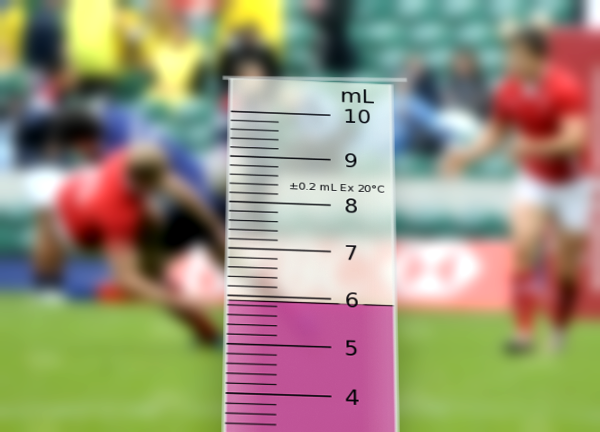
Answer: mL 5.9
